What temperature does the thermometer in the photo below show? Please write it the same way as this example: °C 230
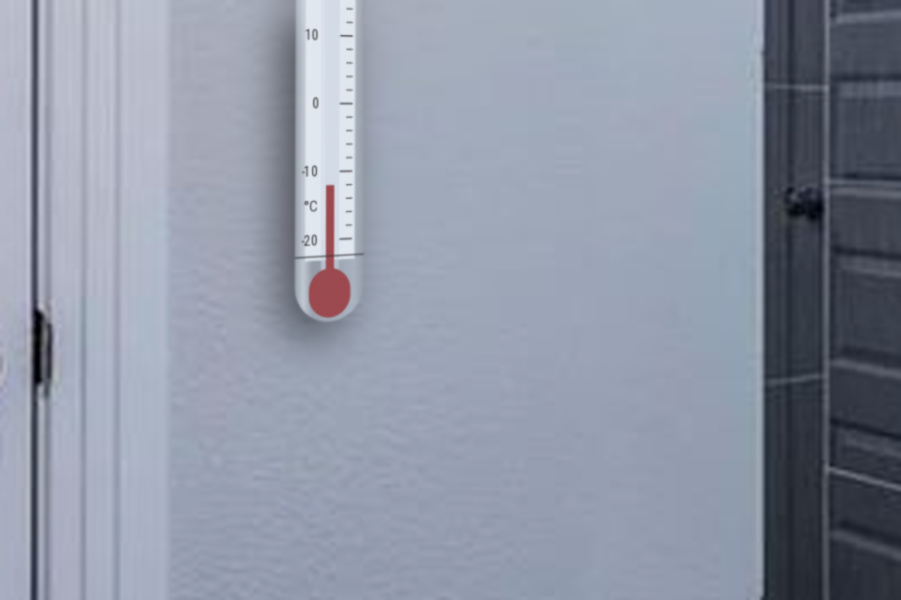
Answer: °C -12
